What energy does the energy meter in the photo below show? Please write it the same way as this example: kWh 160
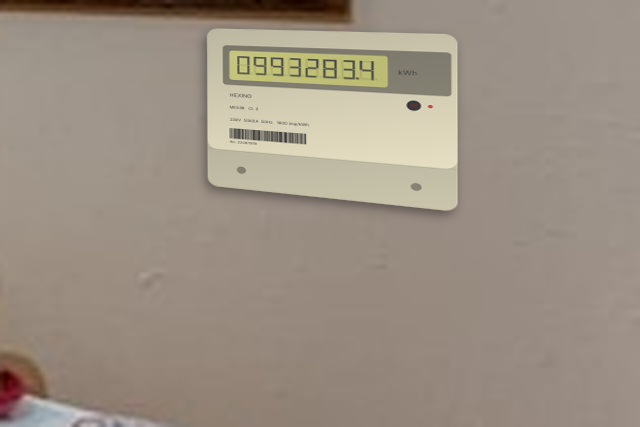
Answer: kWh 993283.4
